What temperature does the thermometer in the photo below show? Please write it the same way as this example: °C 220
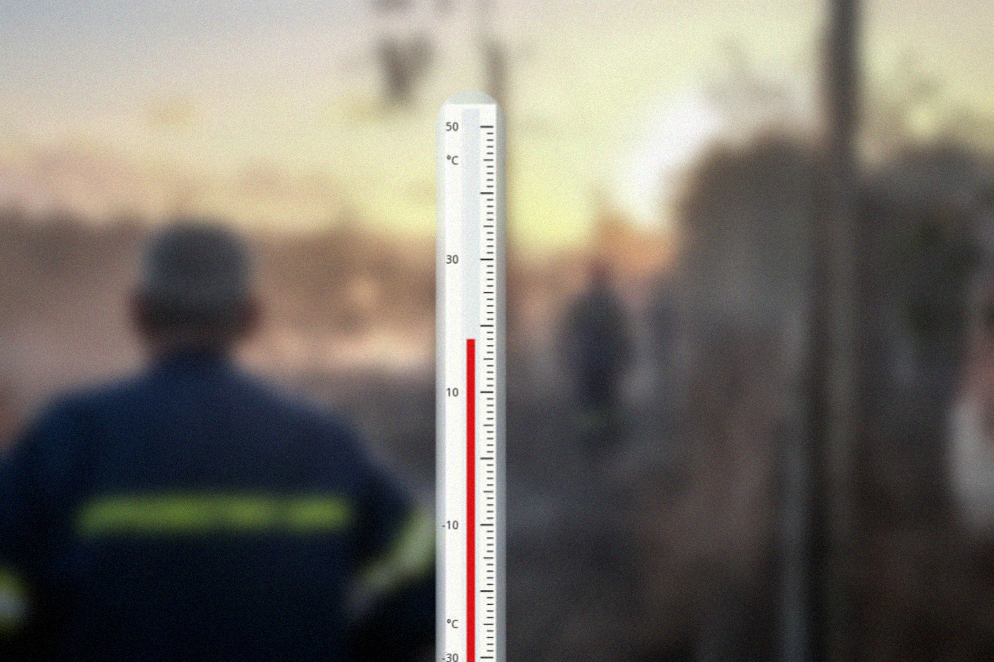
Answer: °C 18
